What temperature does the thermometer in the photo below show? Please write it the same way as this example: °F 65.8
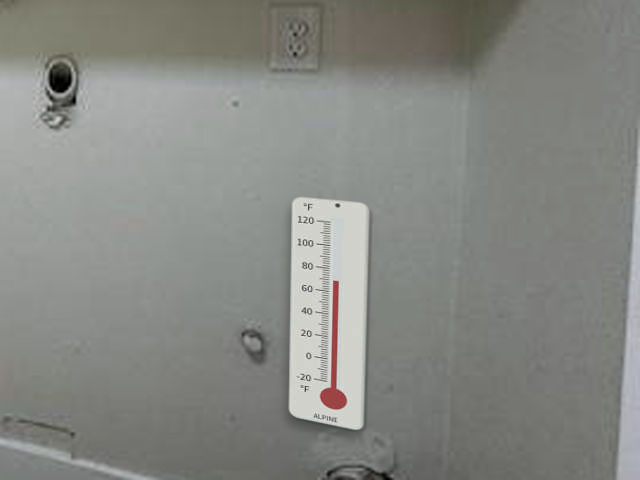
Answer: °F 70
